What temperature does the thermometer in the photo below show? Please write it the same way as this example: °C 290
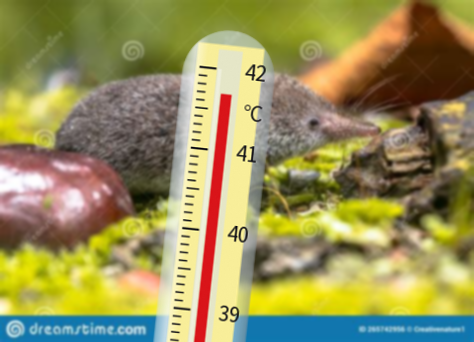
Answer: °C 41.7
